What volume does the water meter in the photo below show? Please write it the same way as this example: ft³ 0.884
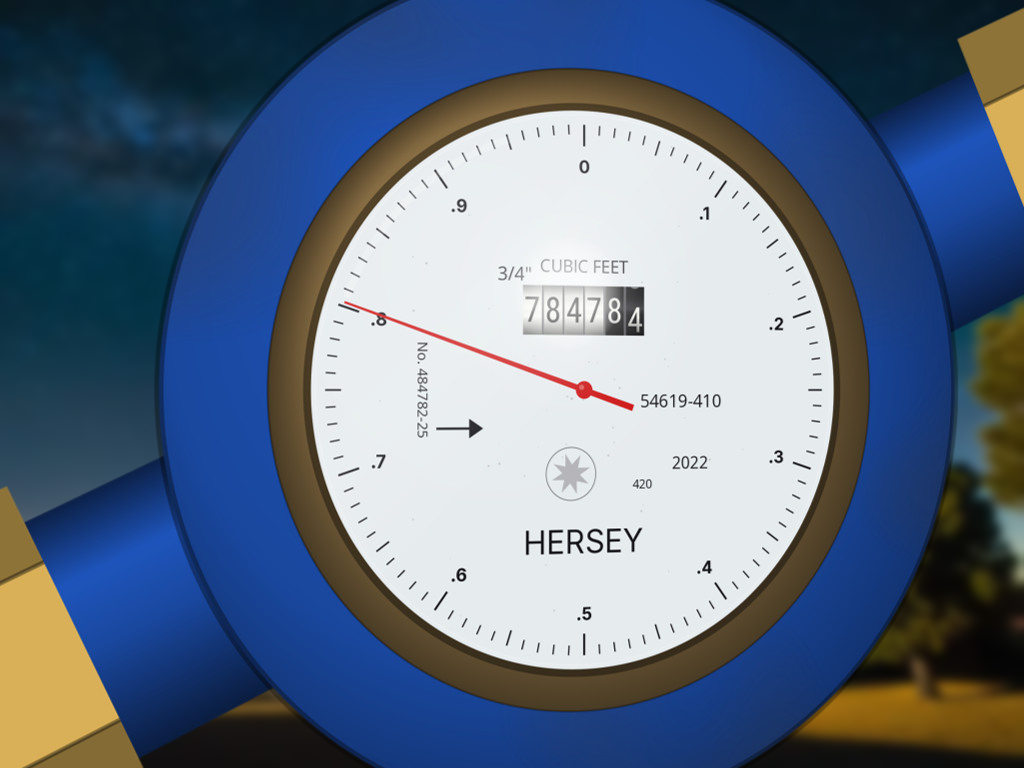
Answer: ft³ 784783.80
